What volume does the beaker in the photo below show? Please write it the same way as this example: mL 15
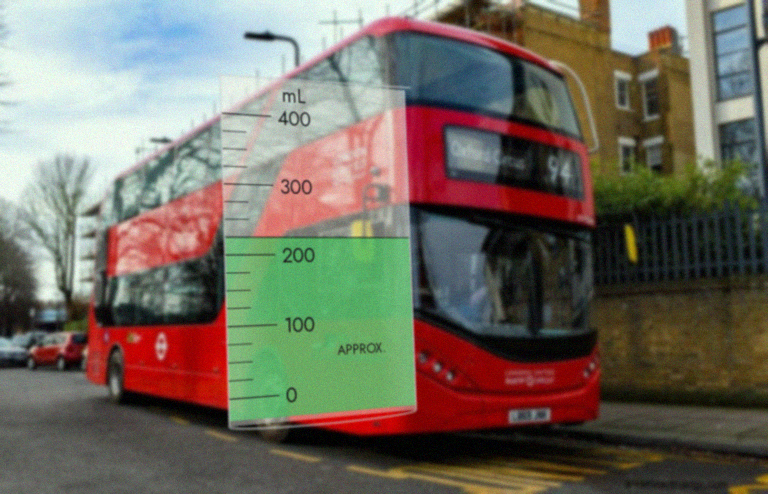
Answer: mL 225
